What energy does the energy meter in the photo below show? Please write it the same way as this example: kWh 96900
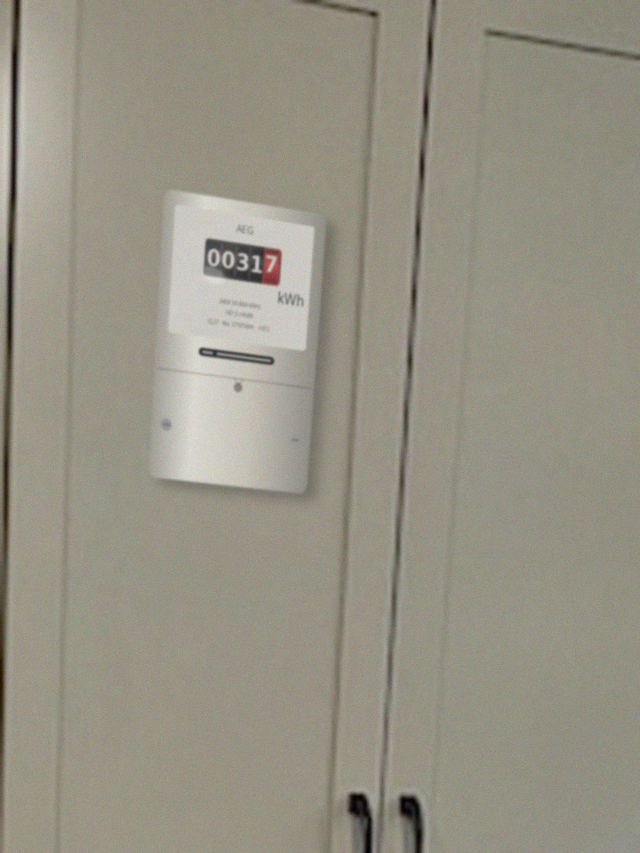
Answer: kWh 31.7
